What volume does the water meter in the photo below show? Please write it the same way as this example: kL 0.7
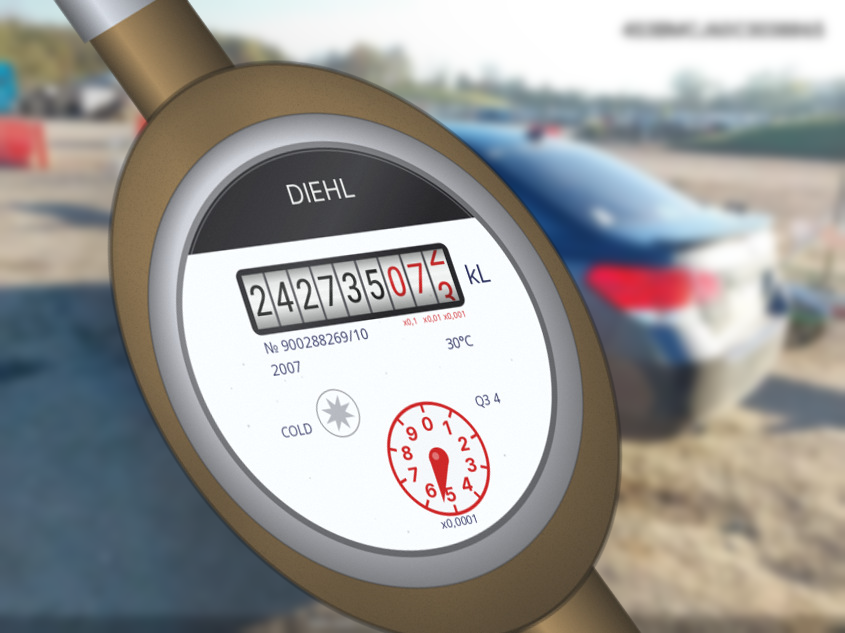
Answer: kL 242735.0725
